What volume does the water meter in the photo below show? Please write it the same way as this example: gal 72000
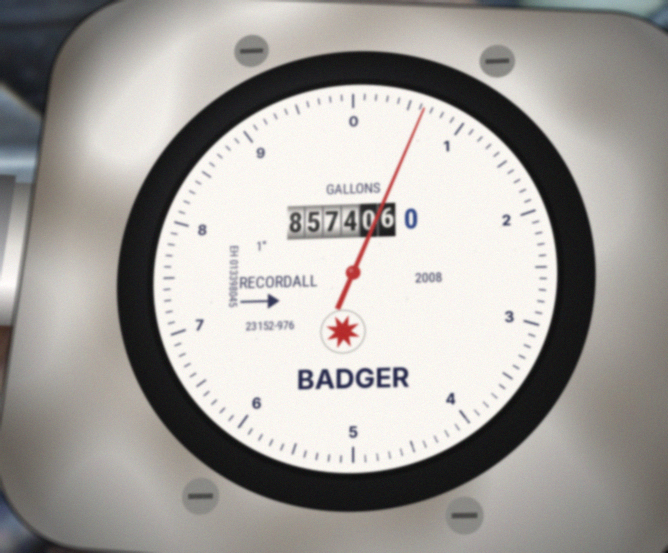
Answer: gal 8574060.6
